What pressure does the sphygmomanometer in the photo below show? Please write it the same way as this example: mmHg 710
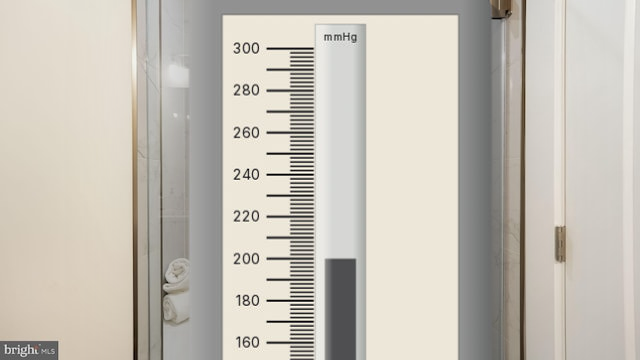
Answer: mmHg 200
